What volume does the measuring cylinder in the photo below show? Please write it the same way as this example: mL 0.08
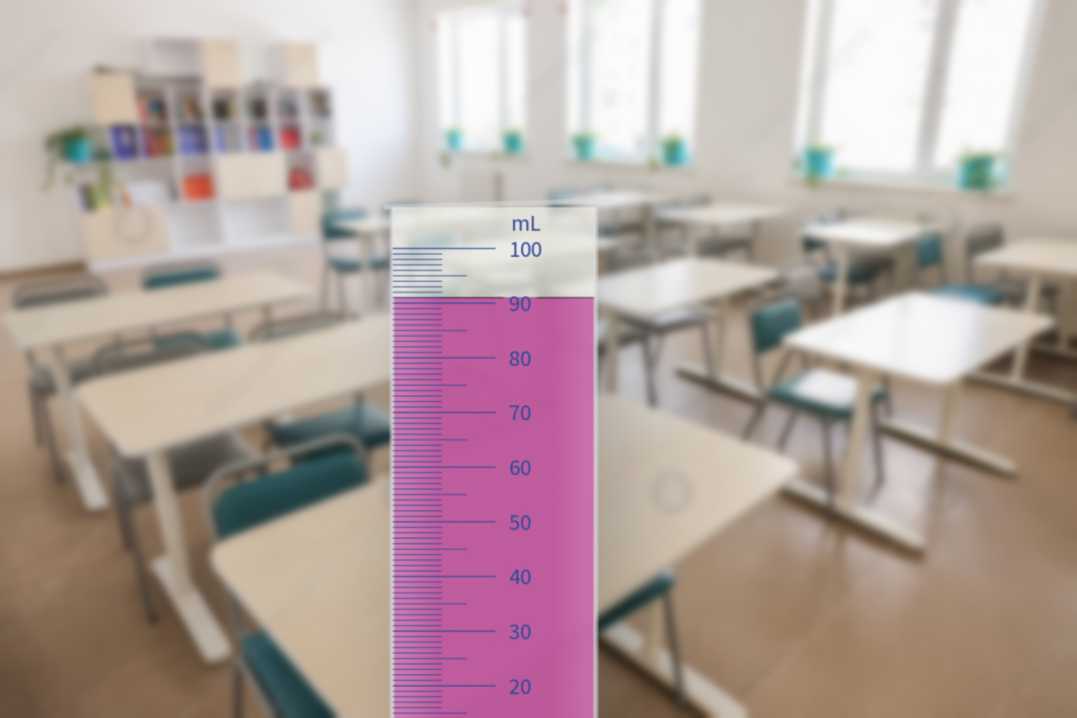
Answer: mL 91
